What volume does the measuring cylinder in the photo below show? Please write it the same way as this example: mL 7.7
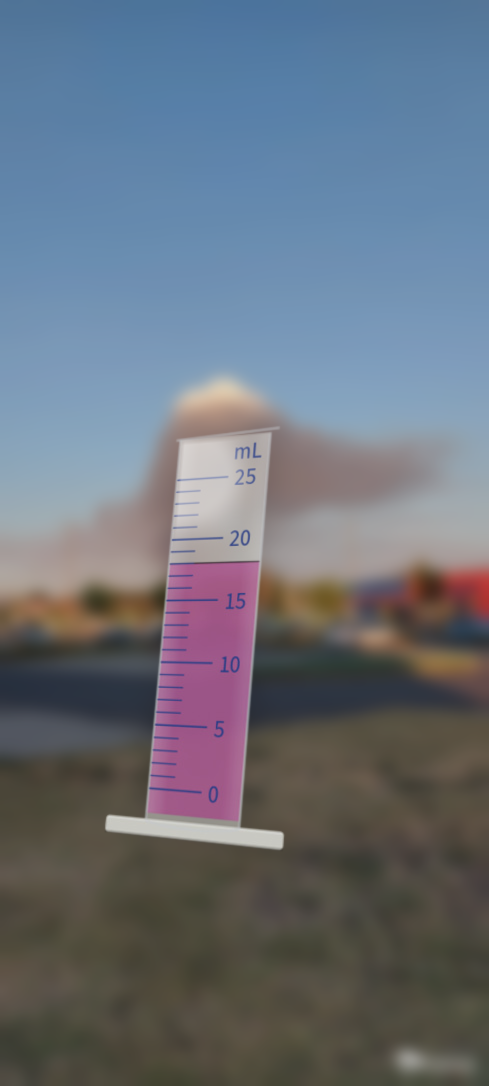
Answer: mL 18
